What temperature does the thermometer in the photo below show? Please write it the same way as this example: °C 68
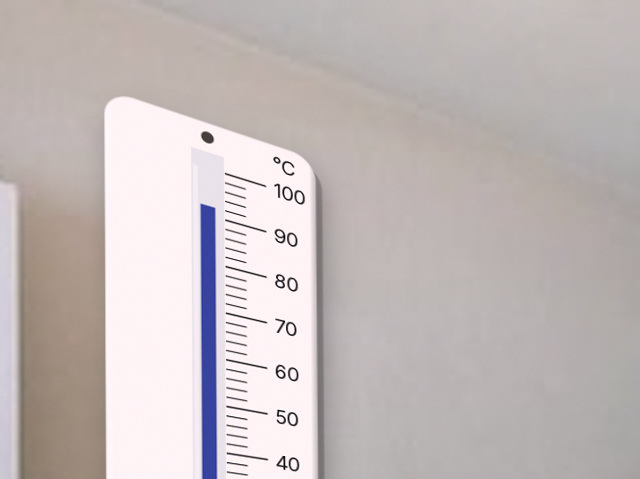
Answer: °C 92
